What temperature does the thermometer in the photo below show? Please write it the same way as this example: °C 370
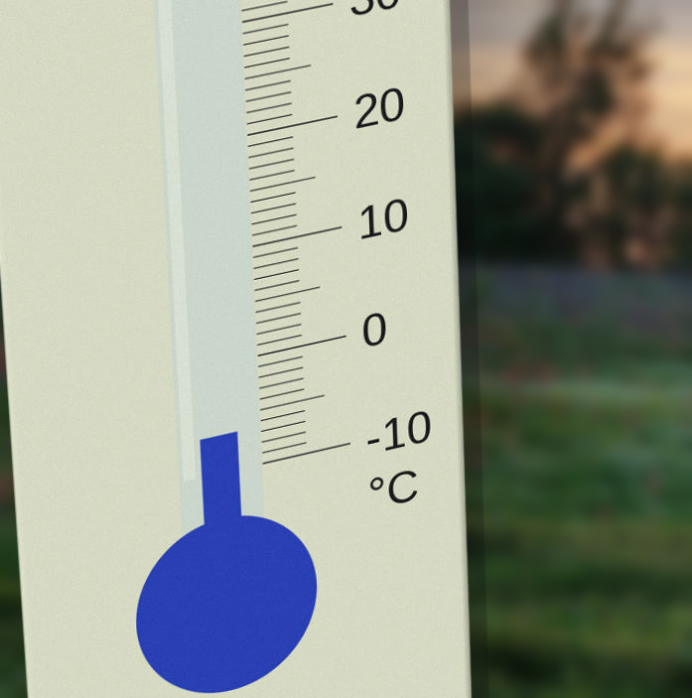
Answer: °C -6.5
